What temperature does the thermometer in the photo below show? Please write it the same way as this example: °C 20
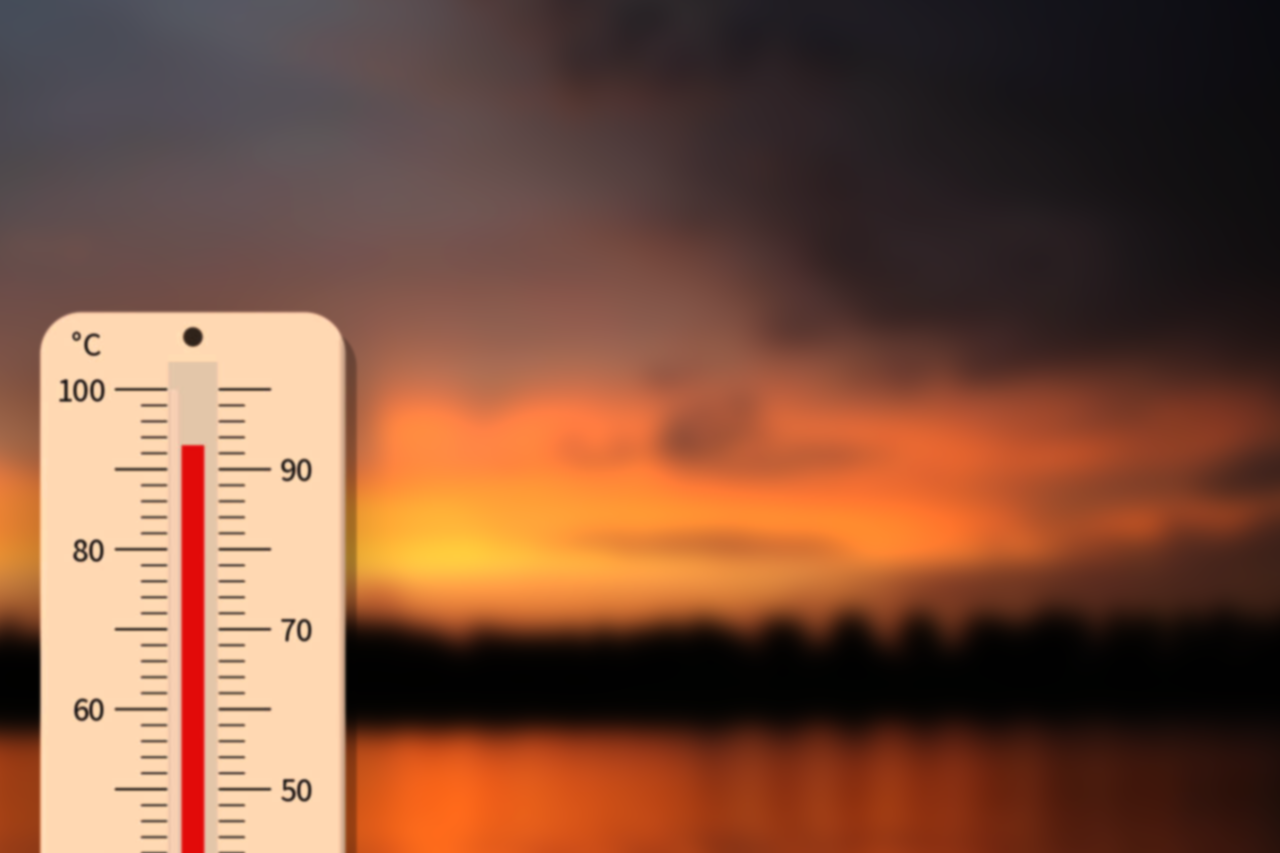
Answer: °C 93
